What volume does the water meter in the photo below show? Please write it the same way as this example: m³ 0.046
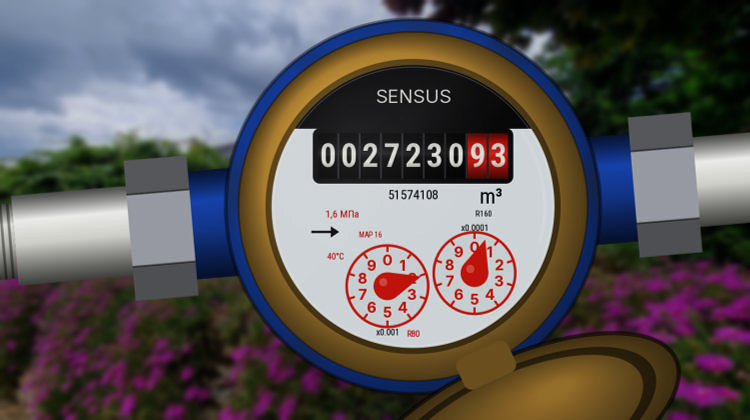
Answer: m³ 27230.9320
